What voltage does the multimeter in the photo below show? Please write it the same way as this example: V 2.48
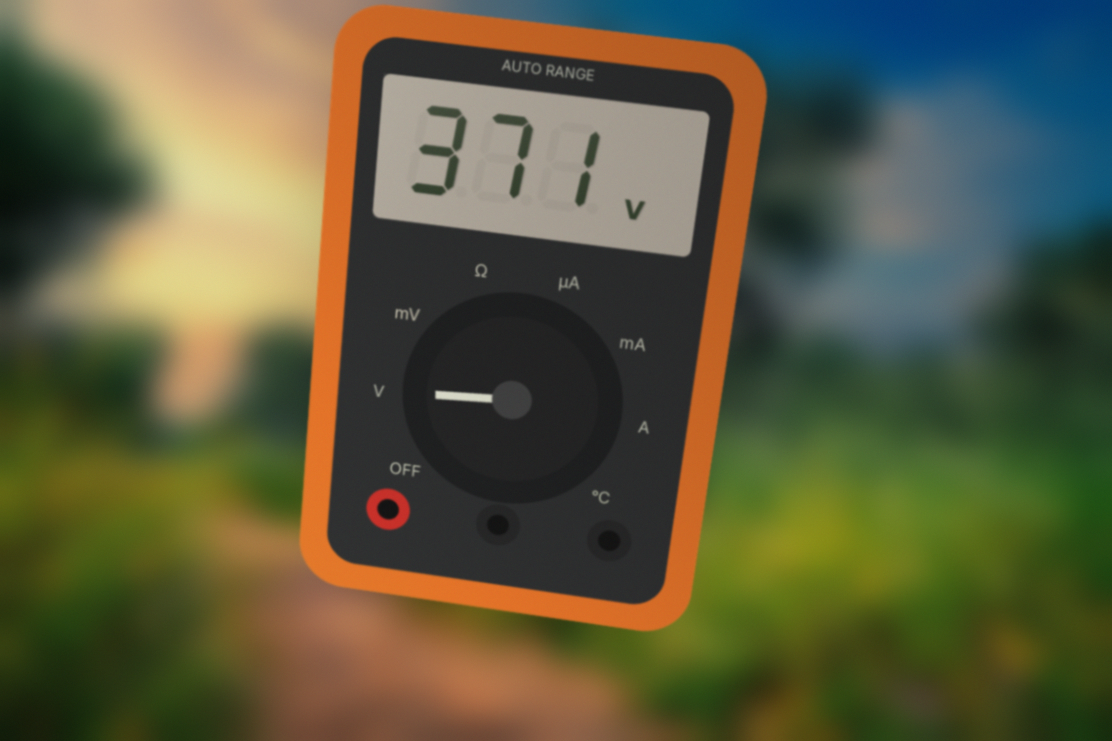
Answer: V 371
